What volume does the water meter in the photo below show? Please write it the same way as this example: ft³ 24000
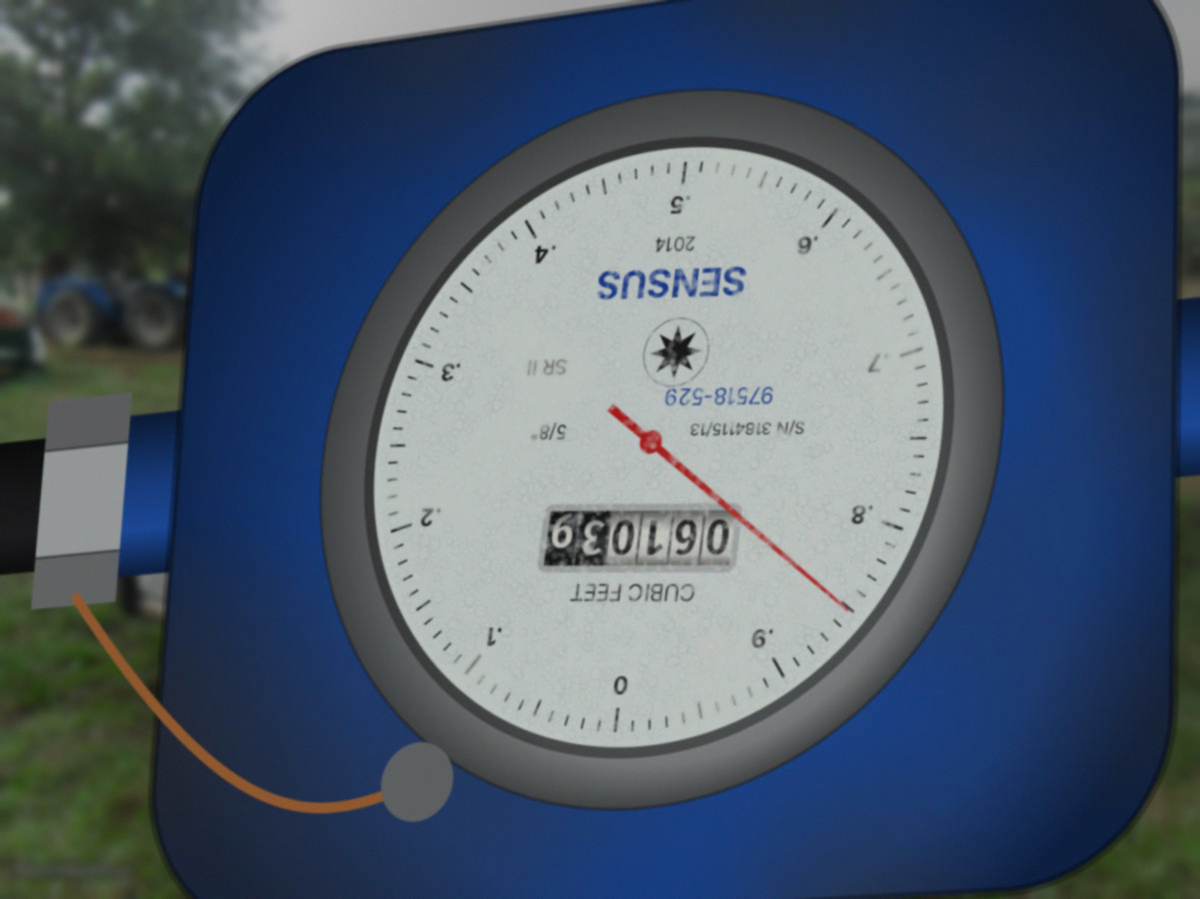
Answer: ft³ 61038.85
